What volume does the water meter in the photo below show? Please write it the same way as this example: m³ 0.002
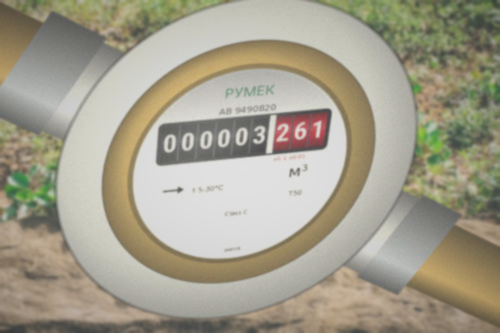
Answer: m³ 3.261
